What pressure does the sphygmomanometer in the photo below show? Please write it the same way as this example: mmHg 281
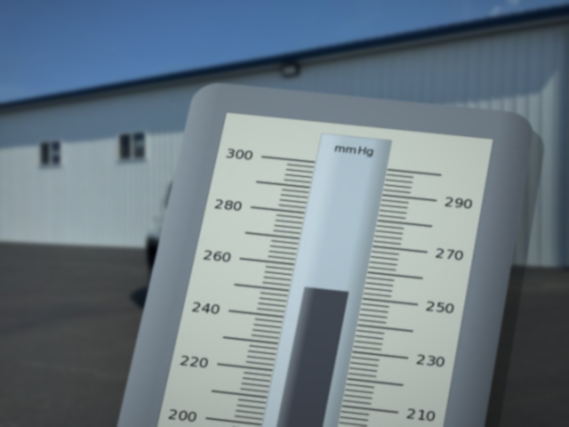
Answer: mmHg 252
